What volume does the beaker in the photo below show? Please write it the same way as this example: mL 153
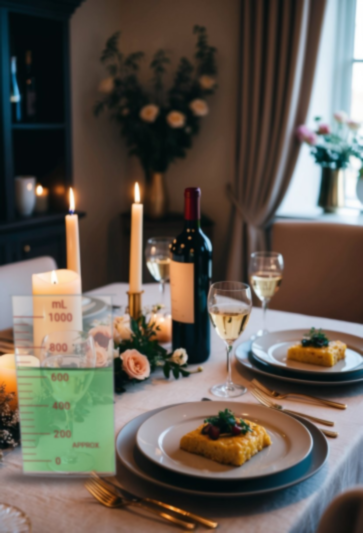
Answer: mL 650
